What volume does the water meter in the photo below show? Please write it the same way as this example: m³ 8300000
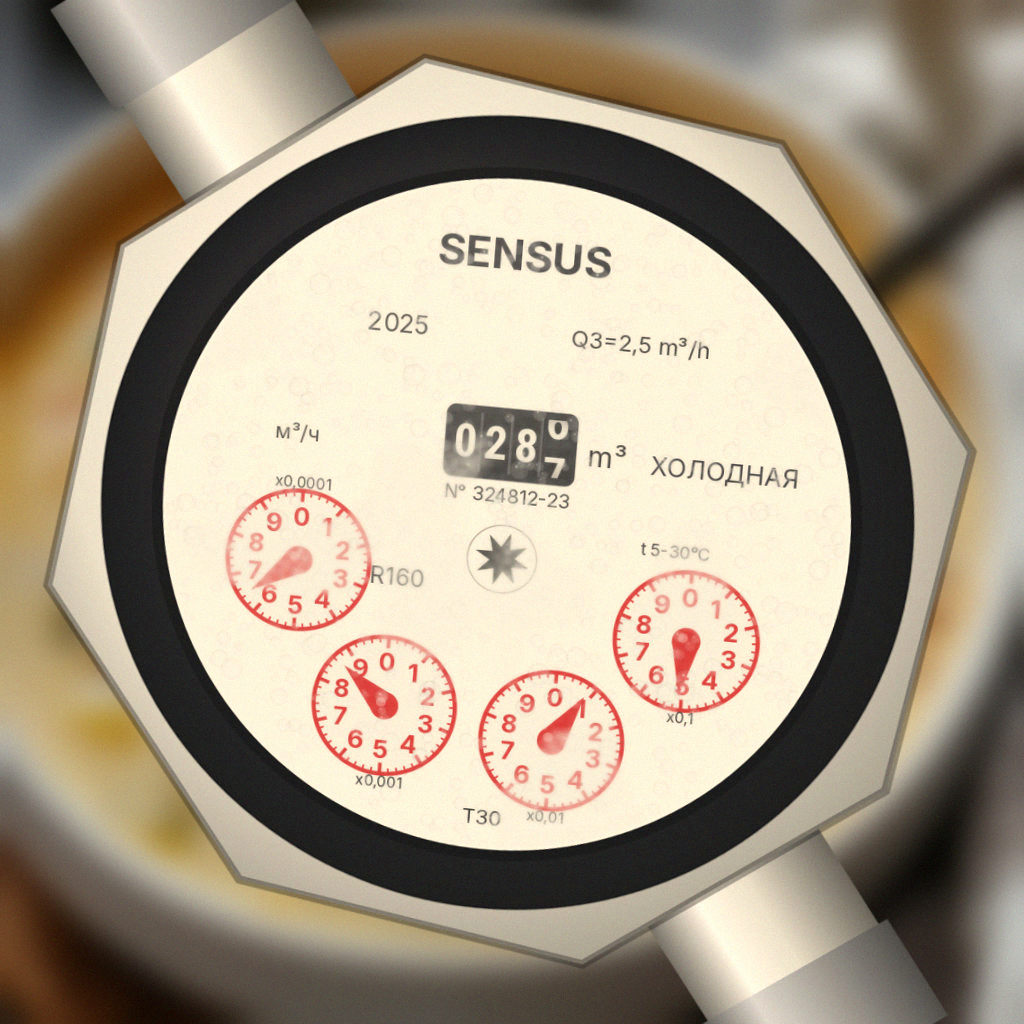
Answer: m³ 286.5086
